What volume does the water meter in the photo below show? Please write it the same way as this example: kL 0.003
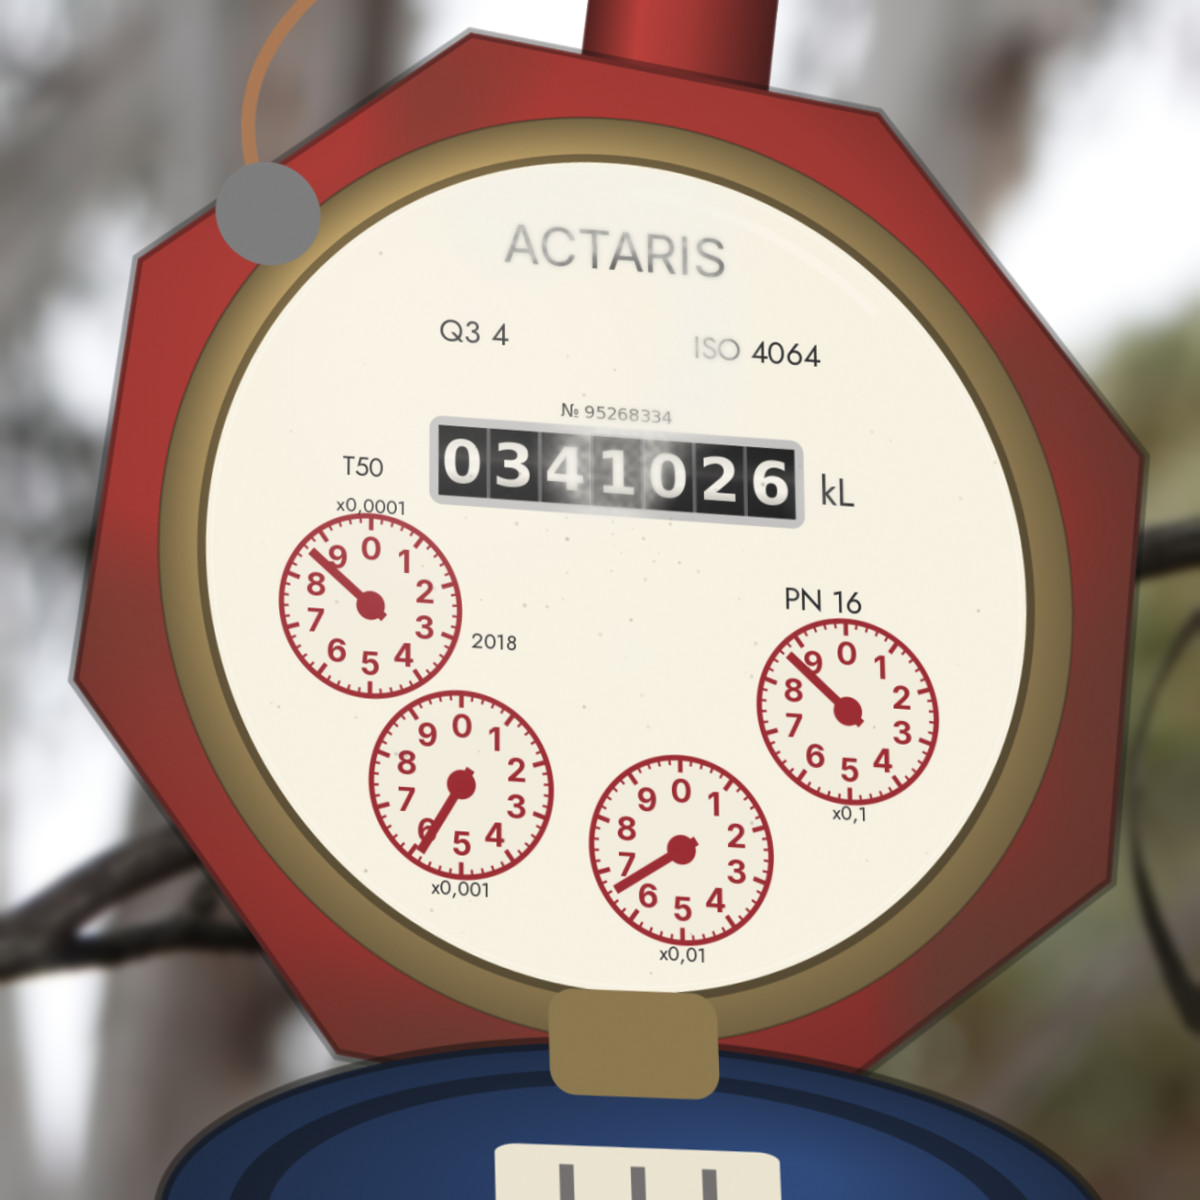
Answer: kL 341026.8658
